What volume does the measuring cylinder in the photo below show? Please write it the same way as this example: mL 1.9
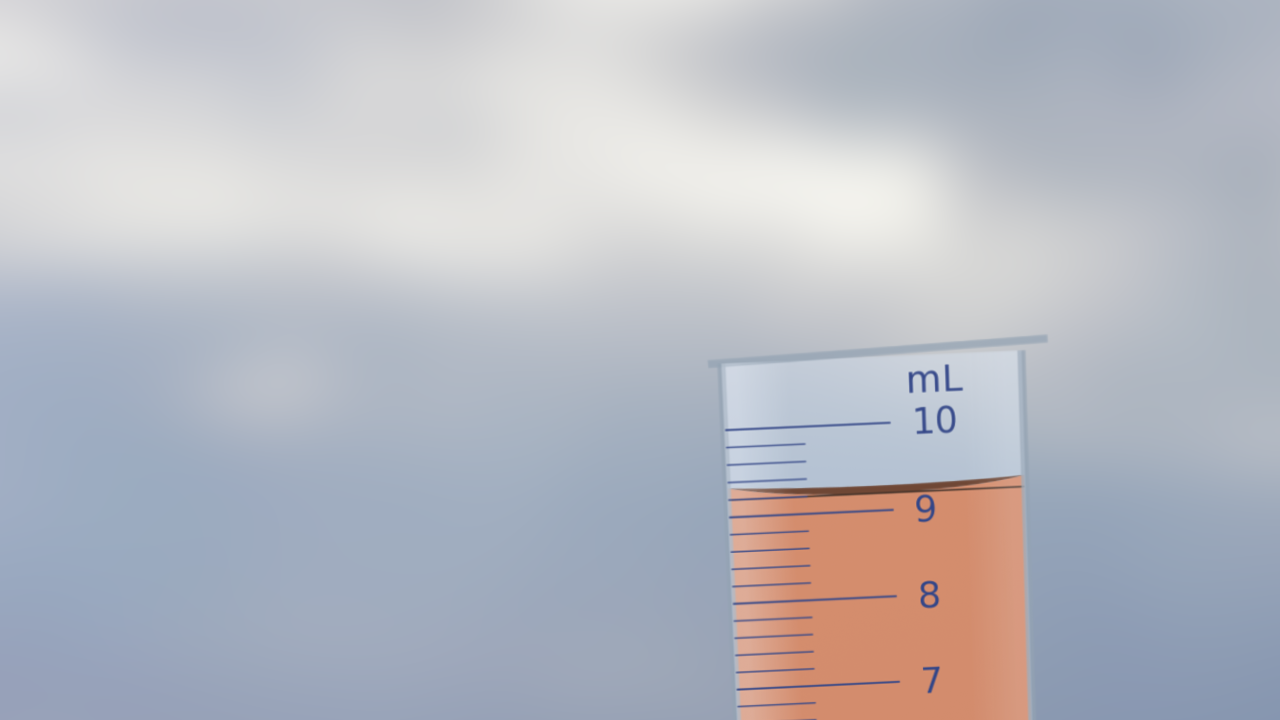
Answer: mL 9.2
